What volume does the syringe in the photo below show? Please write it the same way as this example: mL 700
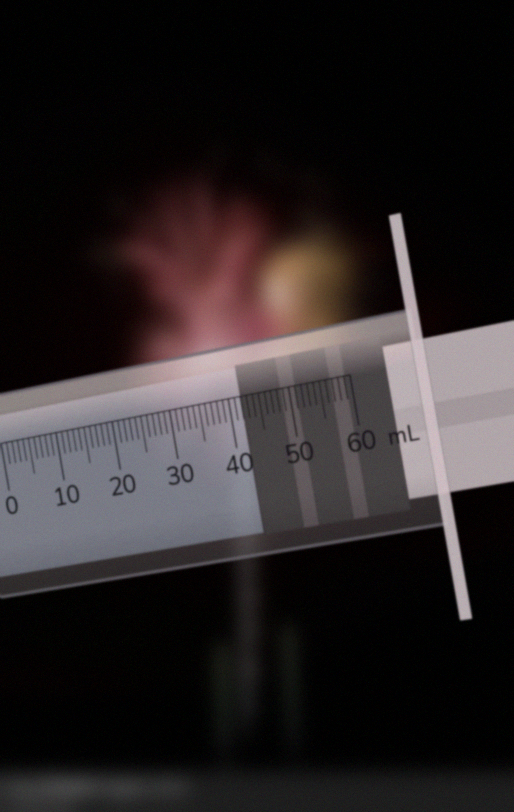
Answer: mL 42
